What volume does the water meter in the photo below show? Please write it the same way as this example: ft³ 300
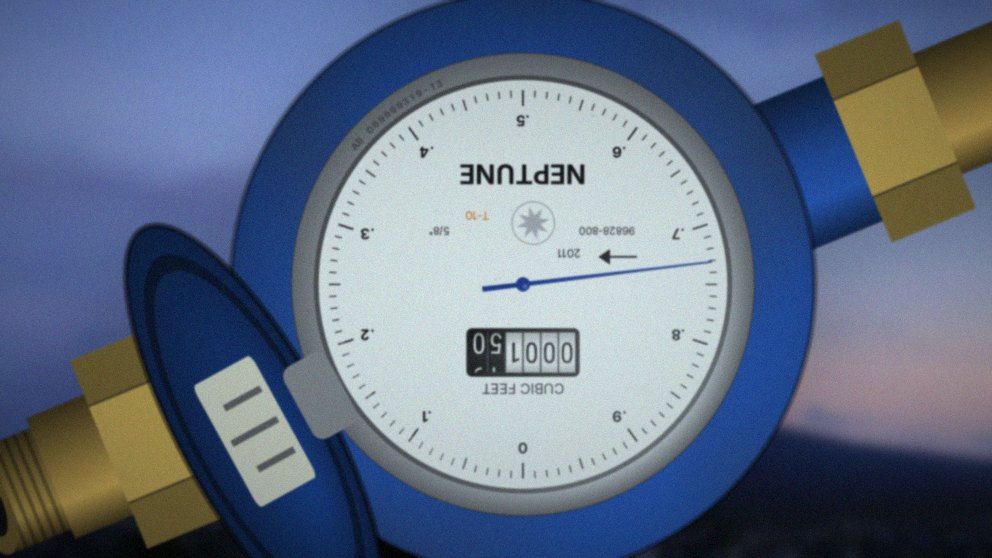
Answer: ft³ 149.73
